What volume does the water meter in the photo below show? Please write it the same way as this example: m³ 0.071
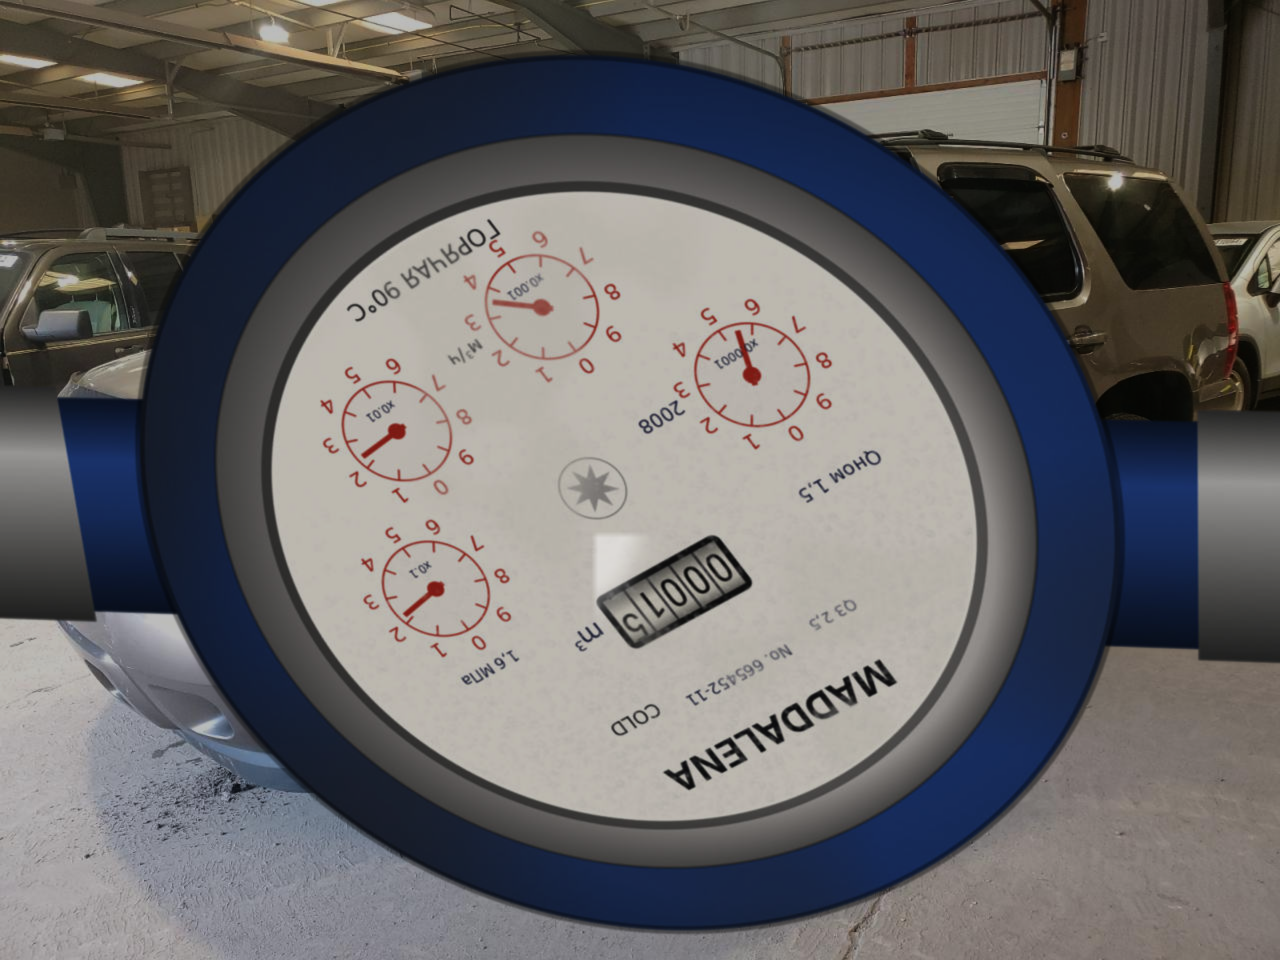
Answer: m³ 15.2235
